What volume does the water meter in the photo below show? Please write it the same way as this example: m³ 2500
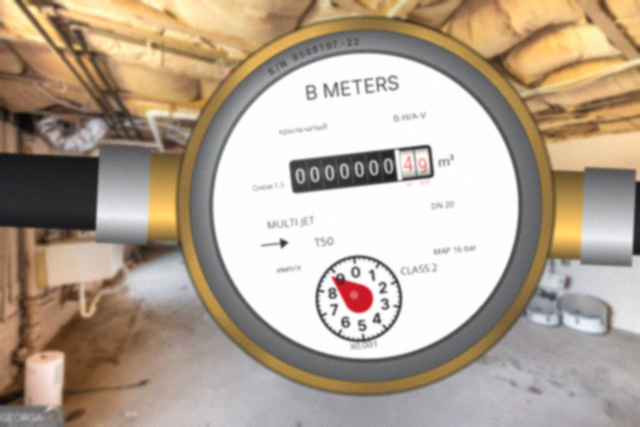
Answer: m³ 0.488
